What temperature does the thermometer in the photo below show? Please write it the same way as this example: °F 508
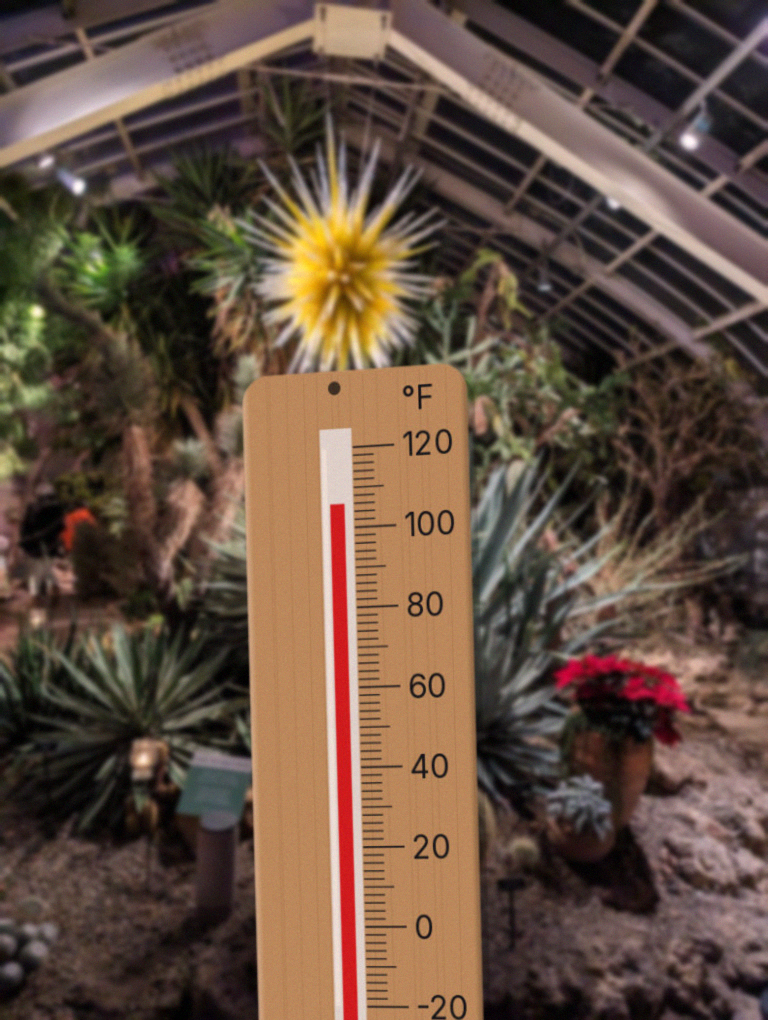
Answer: °F 106
